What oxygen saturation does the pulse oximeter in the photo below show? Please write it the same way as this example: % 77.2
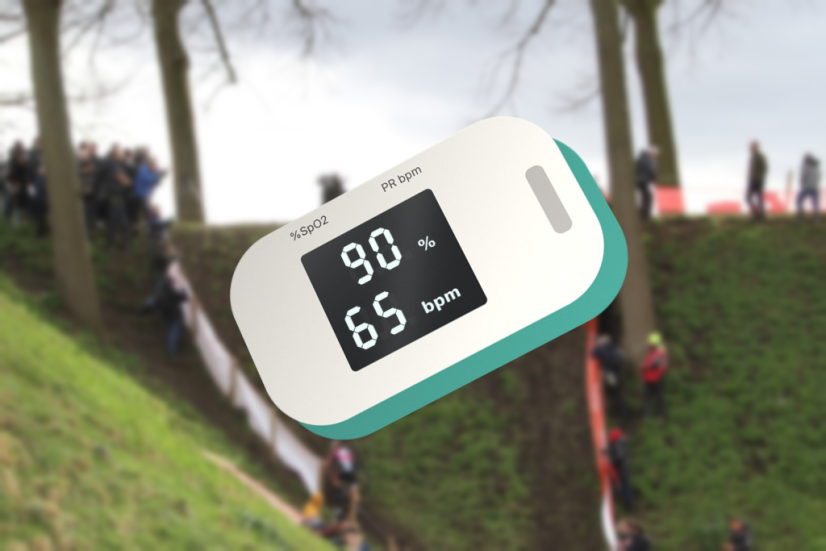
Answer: % 90
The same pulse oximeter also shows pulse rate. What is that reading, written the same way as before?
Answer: bpm 65
